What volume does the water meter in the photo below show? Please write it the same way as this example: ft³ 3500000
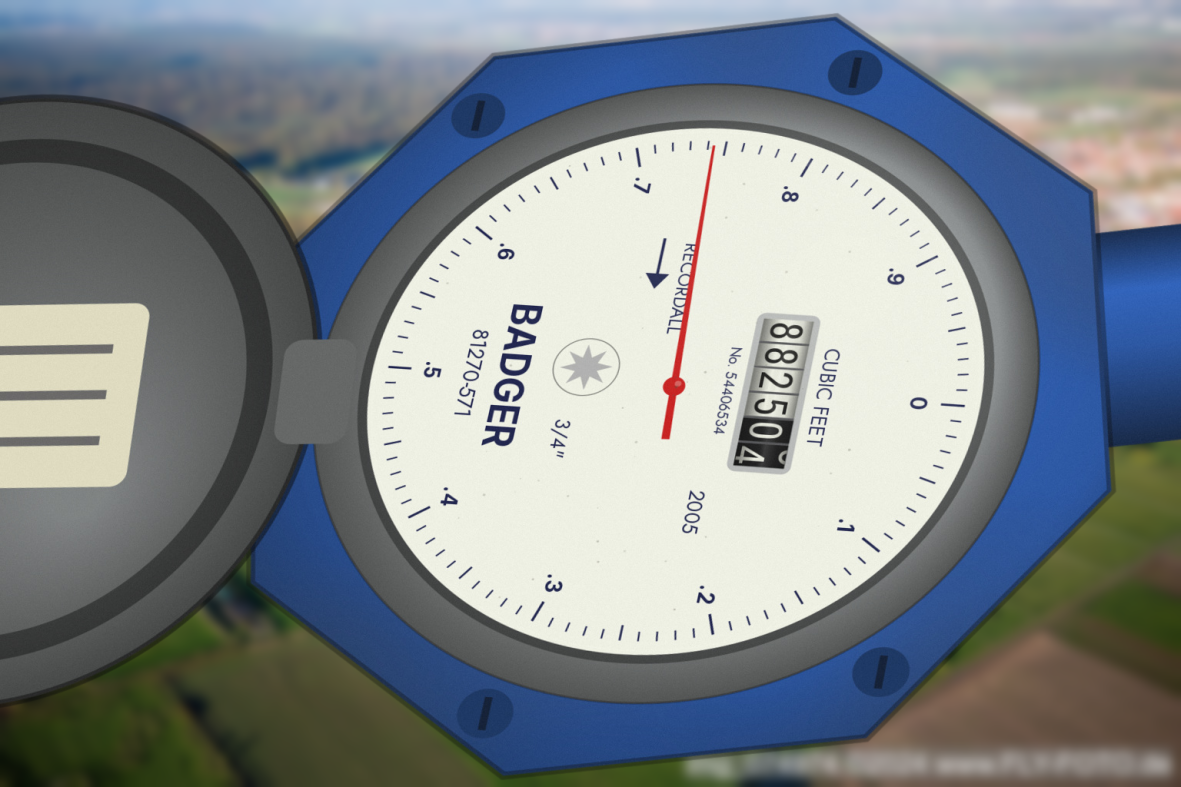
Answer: ft³ 882503.74
